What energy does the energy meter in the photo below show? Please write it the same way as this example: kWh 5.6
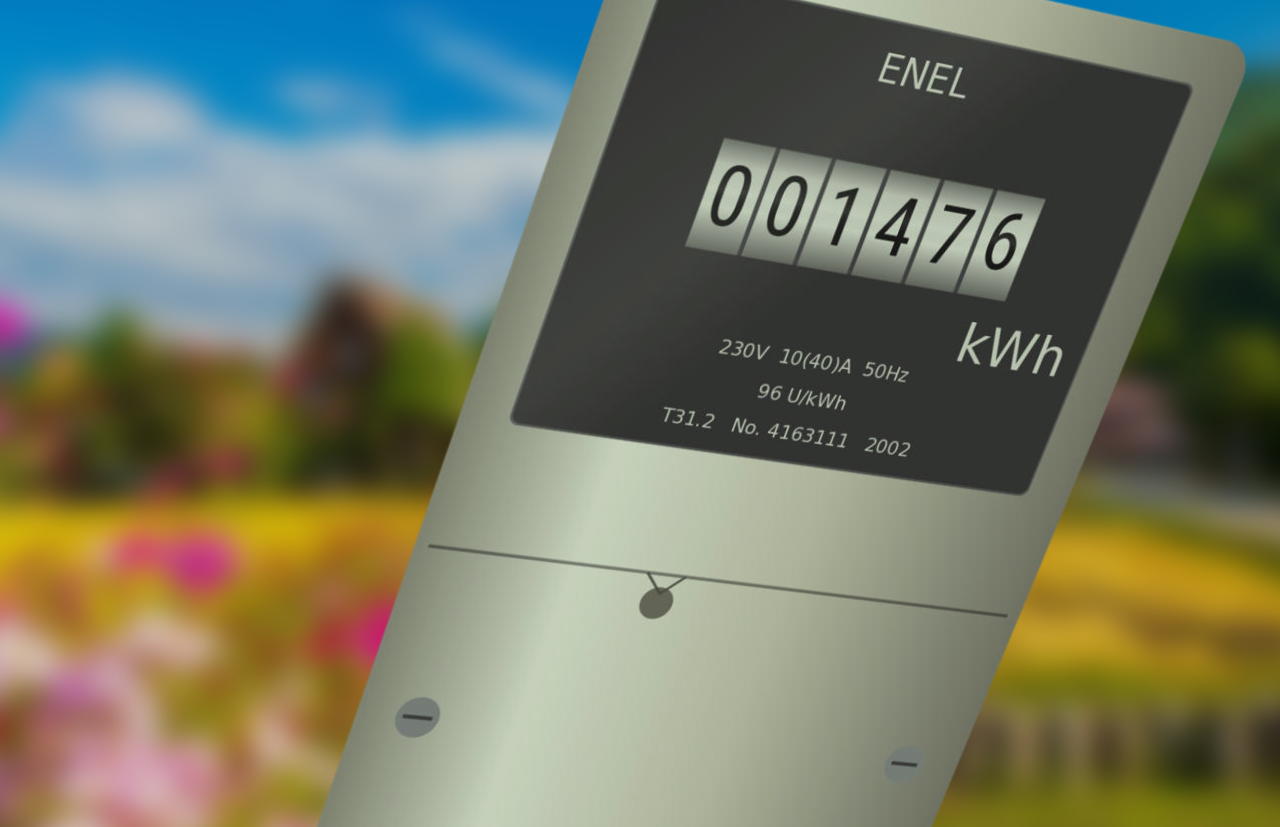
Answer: kWh 1476
